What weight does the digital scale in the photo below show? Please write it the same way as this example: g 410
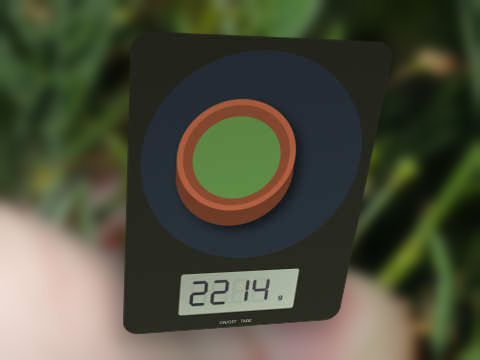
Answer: g 2214
